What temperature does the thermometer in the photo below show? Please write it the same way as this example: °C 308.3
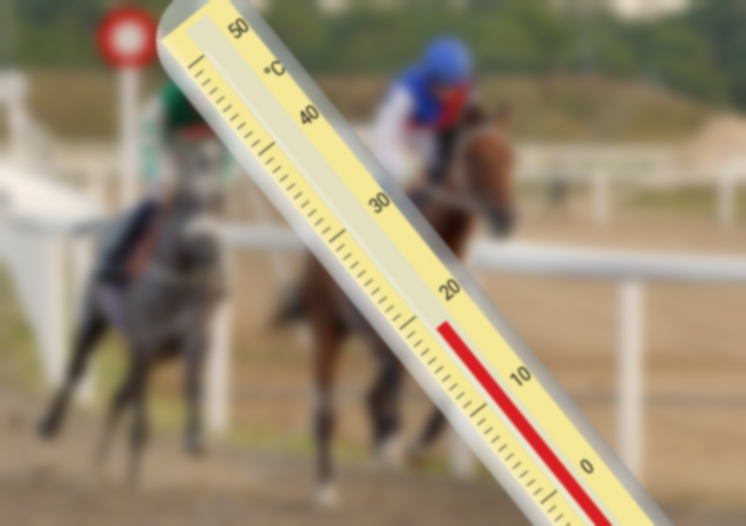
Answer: °C 18
